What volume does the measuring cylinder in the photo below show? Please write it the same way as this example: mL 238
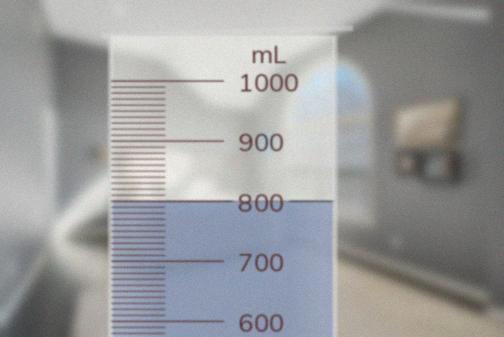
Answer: mL 800
